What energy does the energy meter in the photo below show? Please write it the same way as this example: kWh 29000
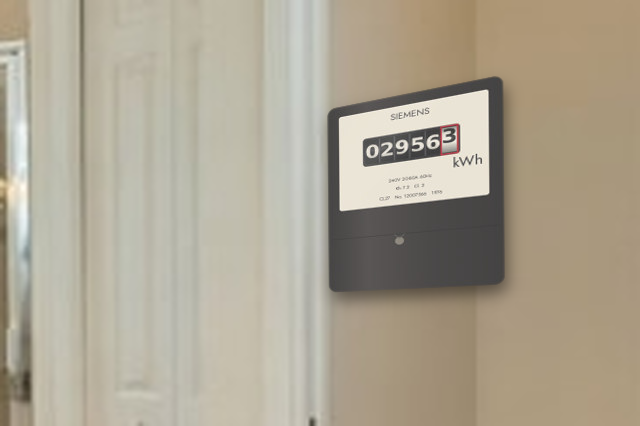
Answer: kWh 2956.3
